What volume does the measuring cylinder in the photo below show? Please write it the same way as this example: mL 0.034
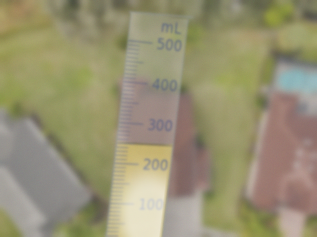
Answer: mL 250
